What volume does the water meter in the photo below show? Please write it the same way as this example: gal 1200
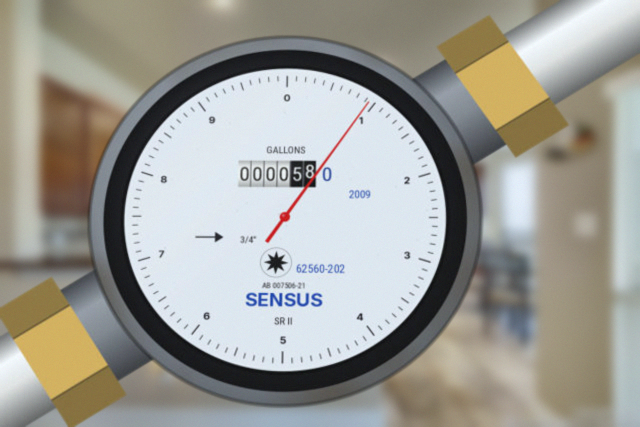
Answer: gal 580.9
